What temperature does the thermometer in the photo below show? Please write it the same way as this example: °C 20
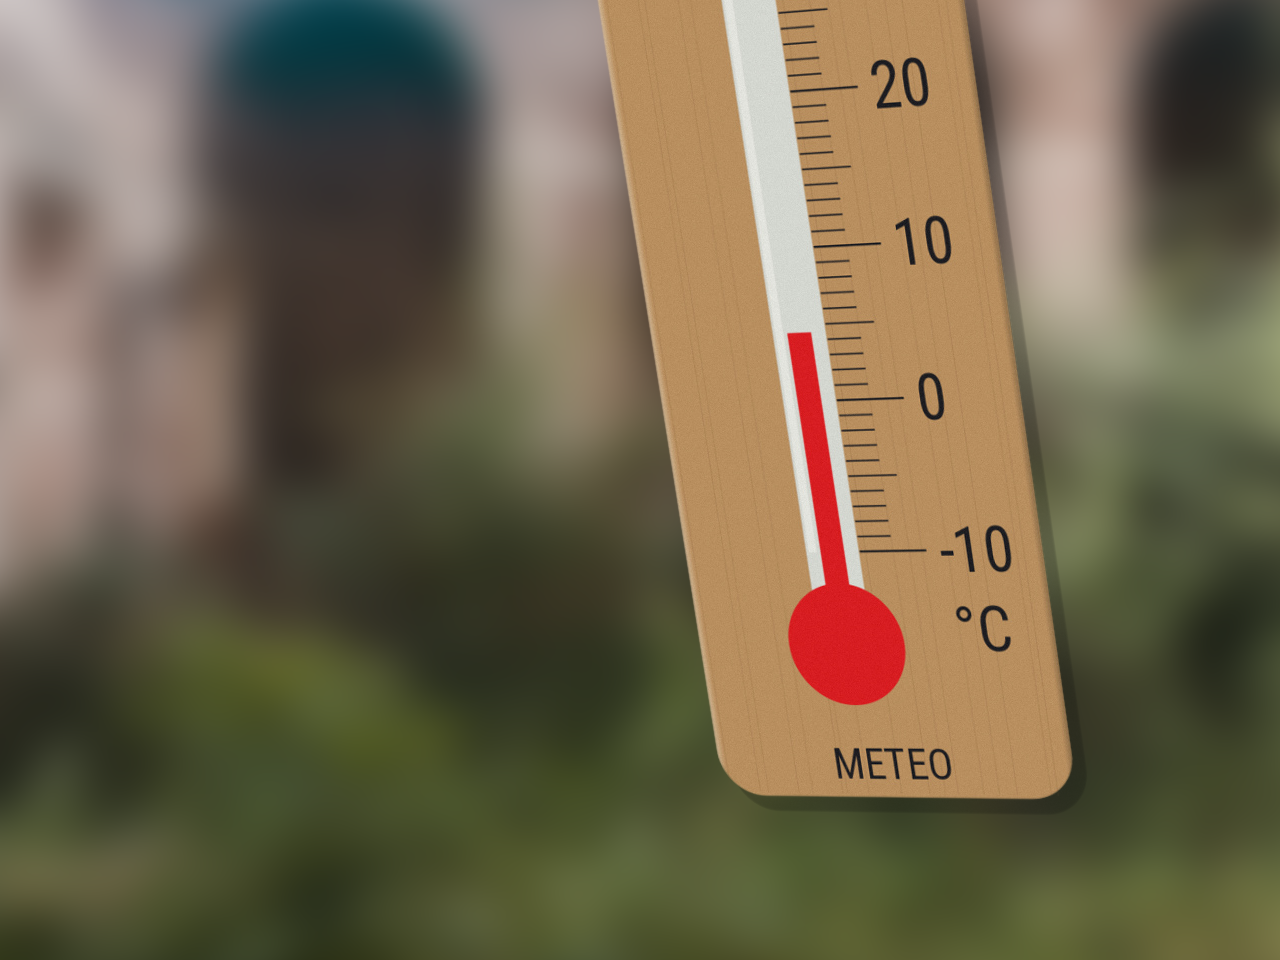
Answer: °C 4.5
